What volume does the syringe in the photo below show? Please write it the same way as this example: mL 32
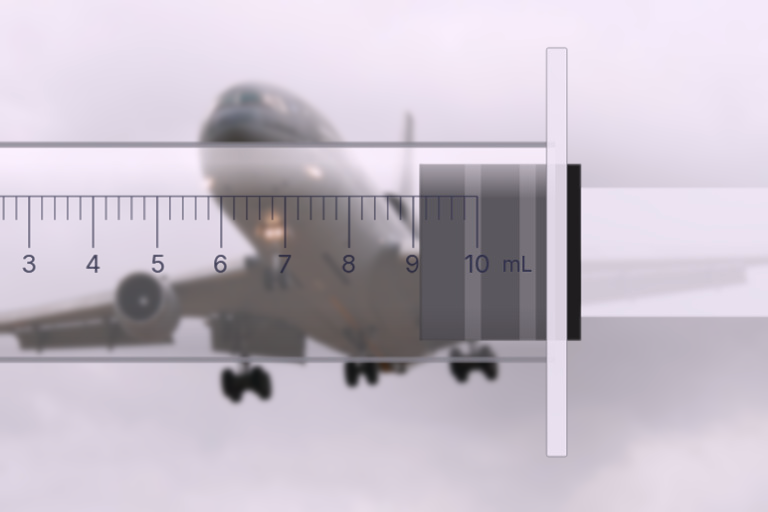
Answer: mL 9.1
